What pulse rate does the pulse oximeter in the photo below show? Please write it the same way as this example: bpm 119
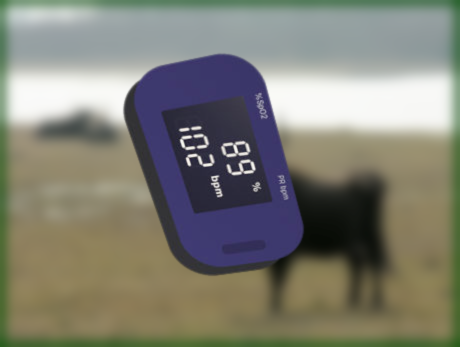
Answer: bpm 102
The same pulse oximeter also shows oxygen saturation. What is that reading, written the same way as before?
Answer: % 89
